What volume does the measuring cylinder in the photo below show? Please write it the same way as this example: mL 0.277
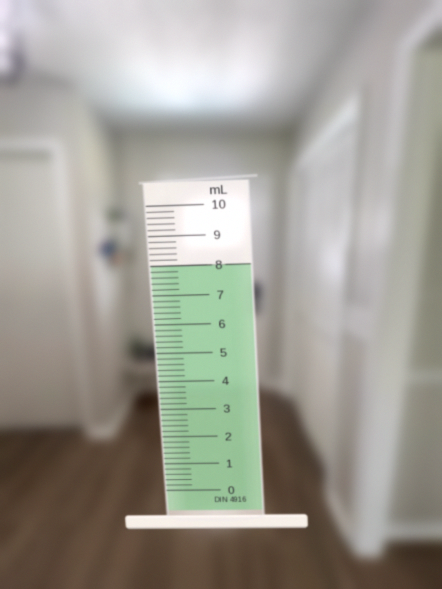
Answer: mL 8
